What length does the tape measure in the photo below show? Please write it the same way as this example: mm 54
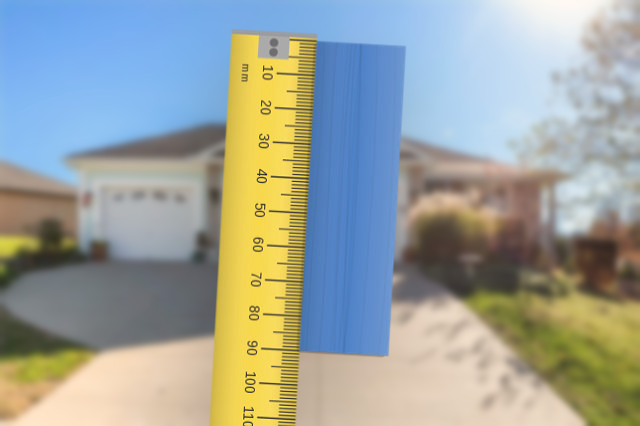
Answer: mm 90
